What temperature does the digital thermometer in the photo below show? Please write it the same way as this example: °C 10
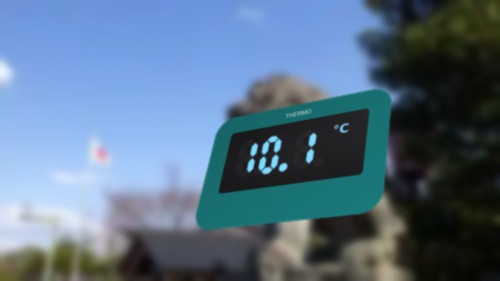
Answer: °C 10.1
